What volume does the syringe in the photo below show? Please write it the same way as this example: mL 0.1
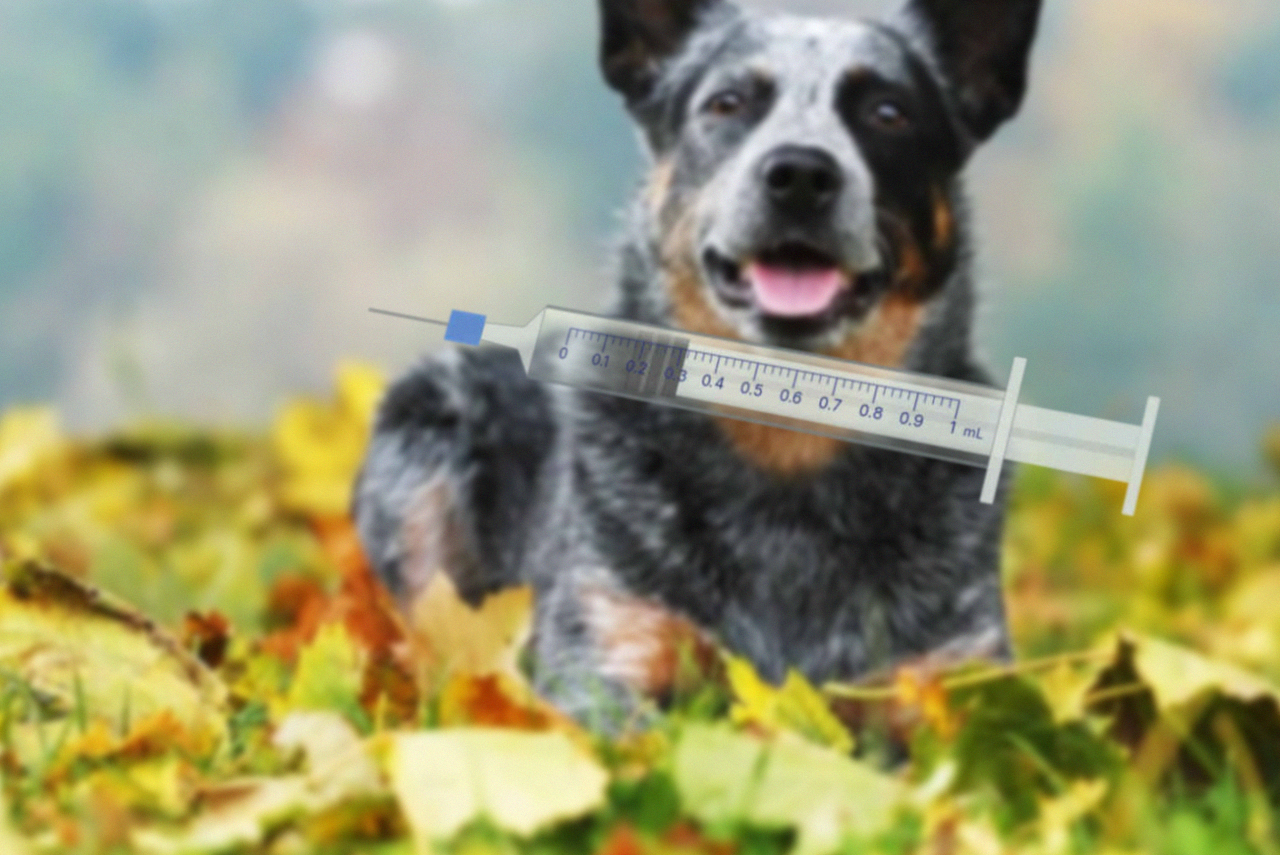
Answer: mL 0.18
